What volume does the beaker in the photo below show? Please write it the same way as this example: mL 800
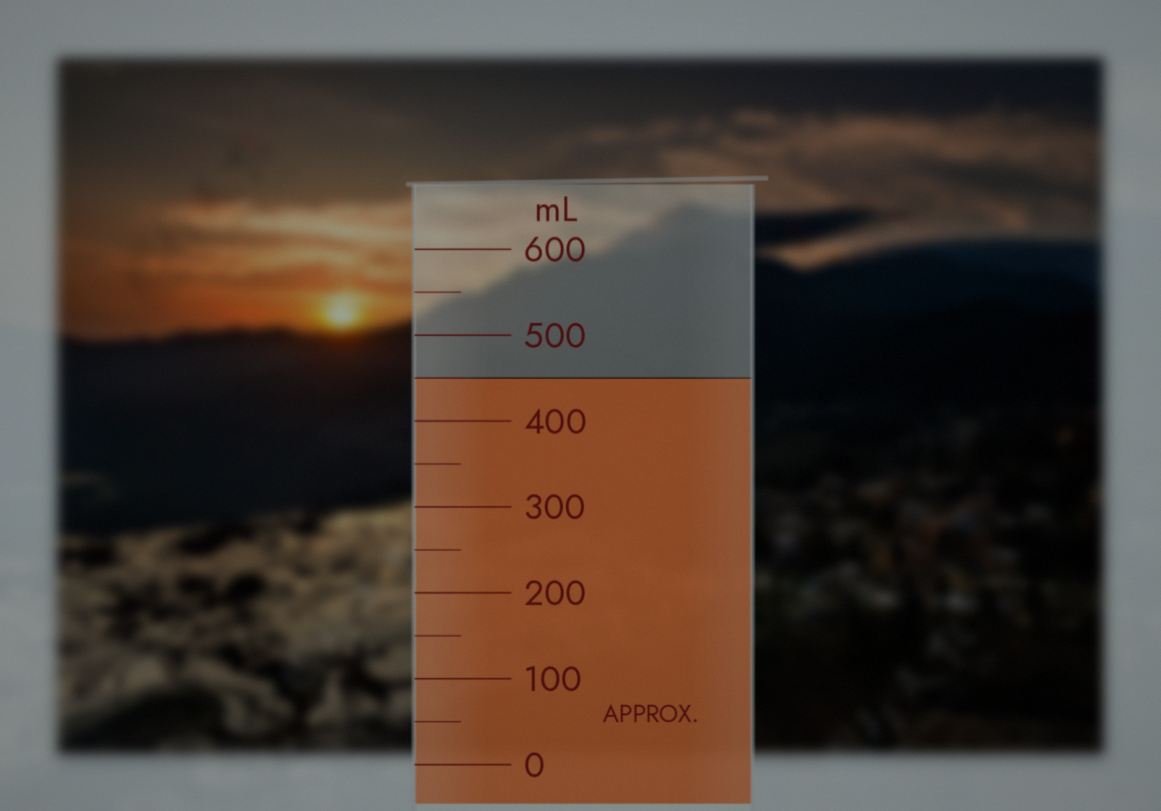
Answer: mL 450
